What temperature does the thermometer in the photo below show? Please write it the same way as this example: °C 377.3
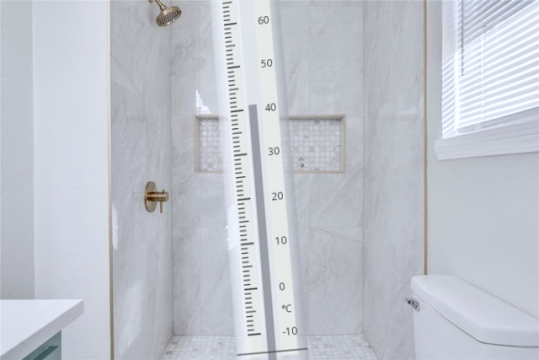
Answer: °C 41
